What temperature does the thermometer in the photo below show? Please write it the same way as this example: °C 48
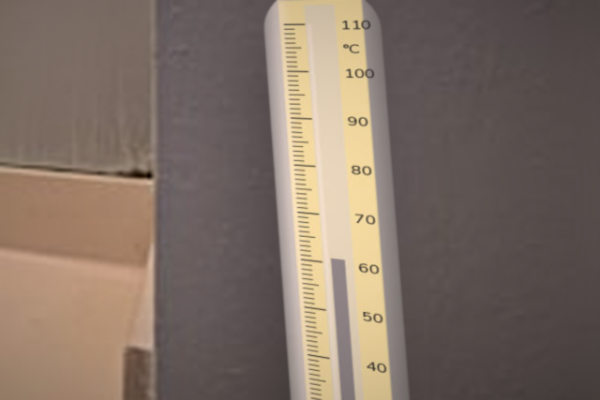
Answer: °C 61
